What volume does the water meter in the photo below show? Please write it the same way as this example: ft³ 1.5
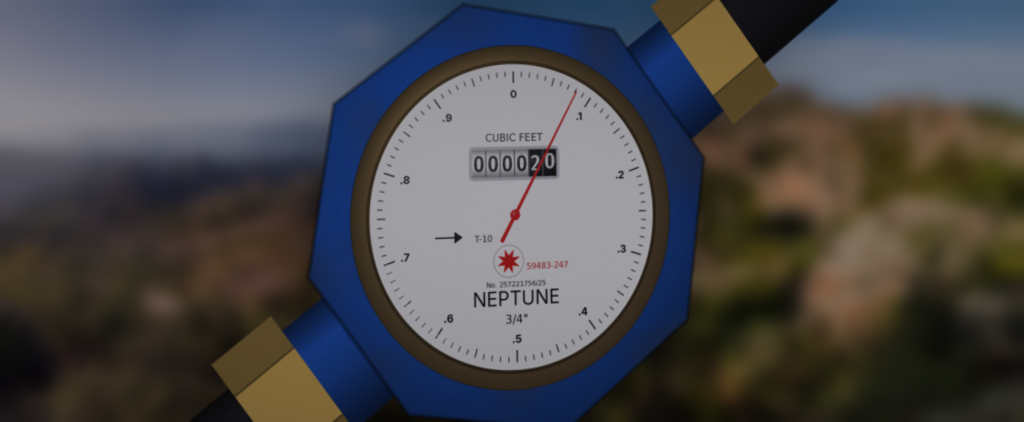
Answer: ft³ 20.08
